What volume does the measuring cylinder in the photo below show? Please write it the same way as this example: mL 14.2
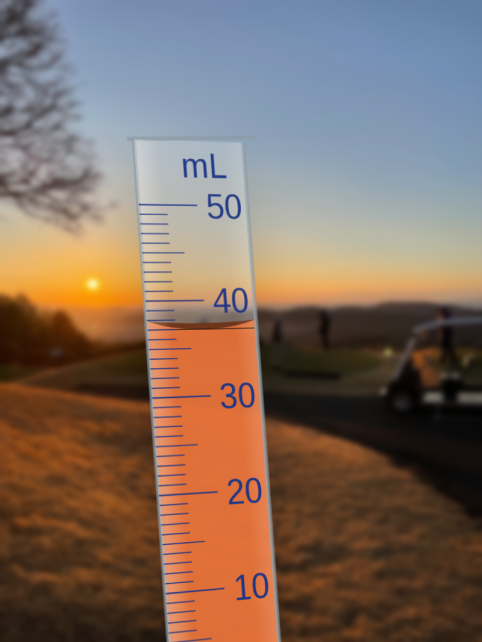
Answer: mL 37
